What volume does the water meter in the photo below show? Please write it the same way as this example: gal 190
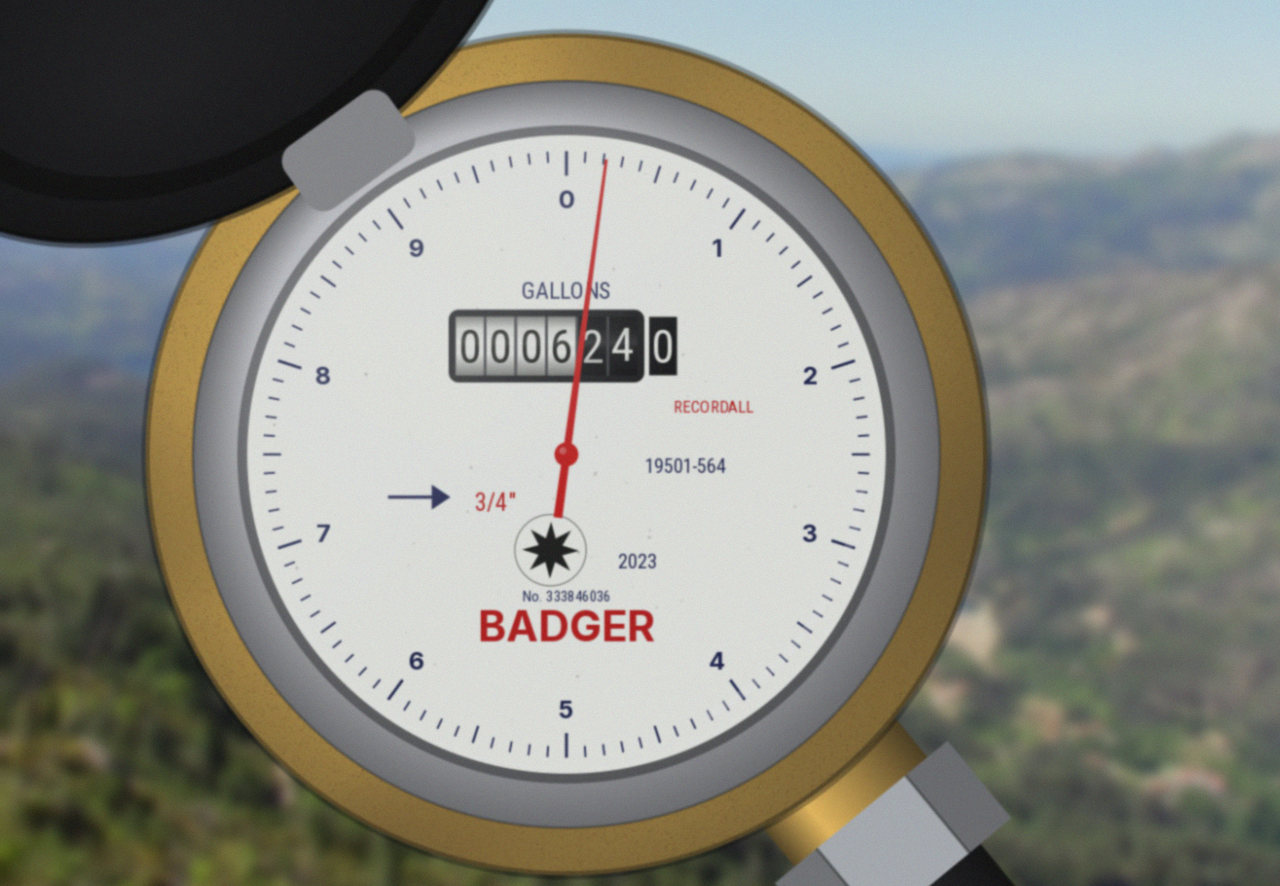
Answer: gal 6240.2
